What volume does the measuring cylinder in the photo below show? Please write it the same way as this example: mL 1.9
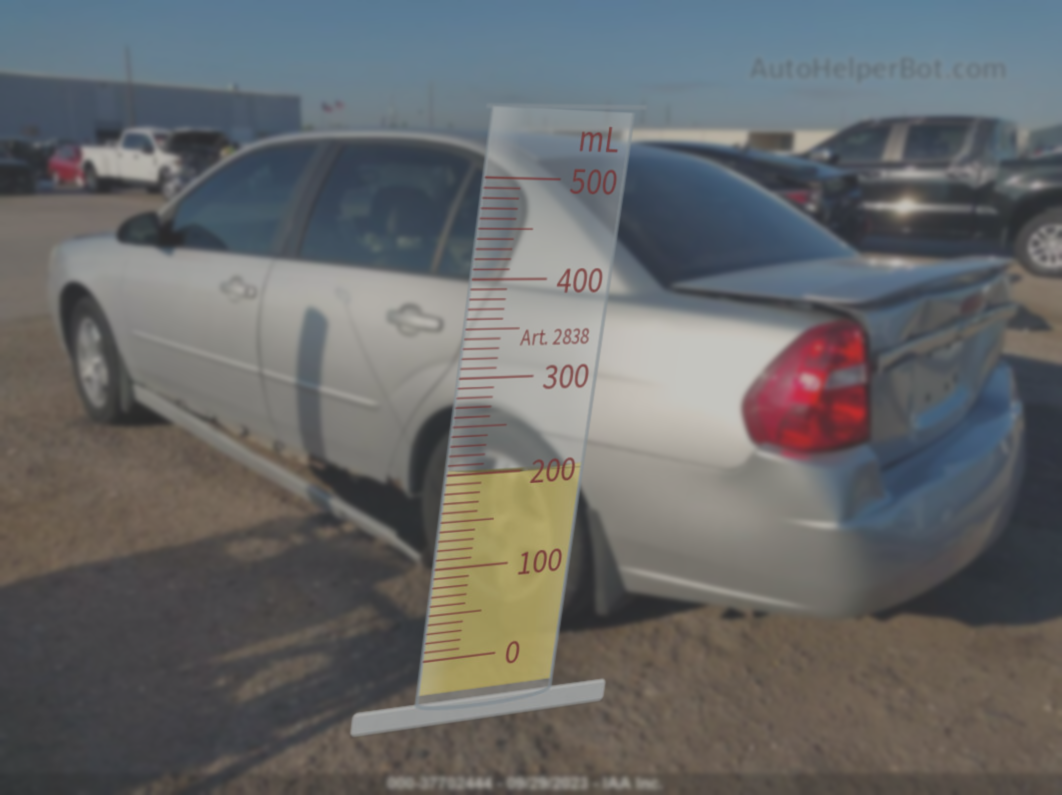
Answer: mL 200
